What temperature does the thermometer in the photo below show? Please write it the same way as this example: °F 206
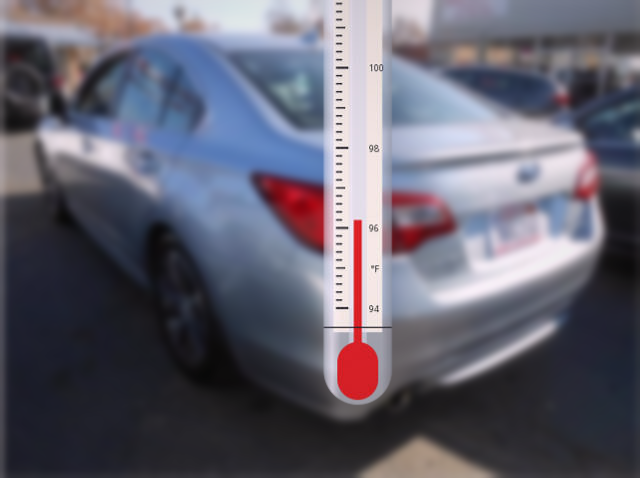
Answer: °F 96.2
